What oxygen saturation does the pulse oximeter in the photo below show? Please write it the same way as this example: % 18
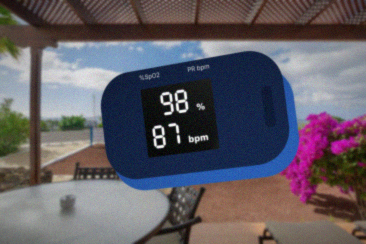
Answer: % 98
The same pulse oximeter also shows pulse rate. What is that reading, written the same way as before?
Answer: bpm 87
